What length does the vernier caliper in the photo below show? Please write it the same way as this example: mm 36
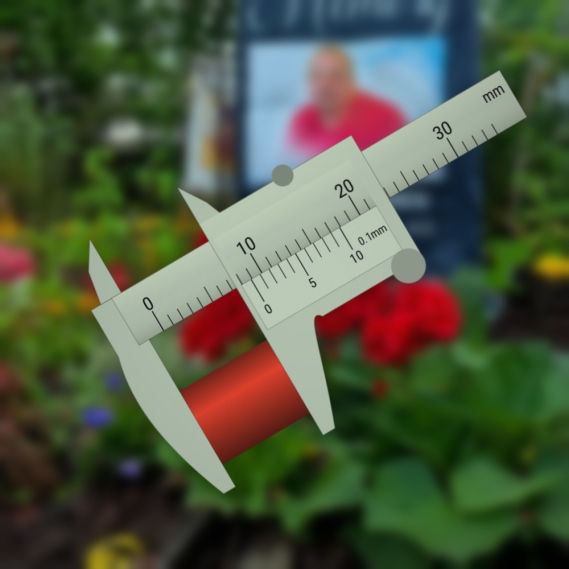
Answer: mm 8.9
